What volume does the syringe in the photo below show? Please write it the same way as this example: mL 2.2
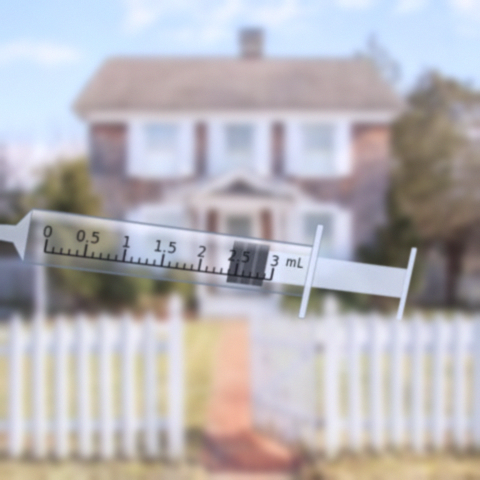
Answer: mL 2.4
